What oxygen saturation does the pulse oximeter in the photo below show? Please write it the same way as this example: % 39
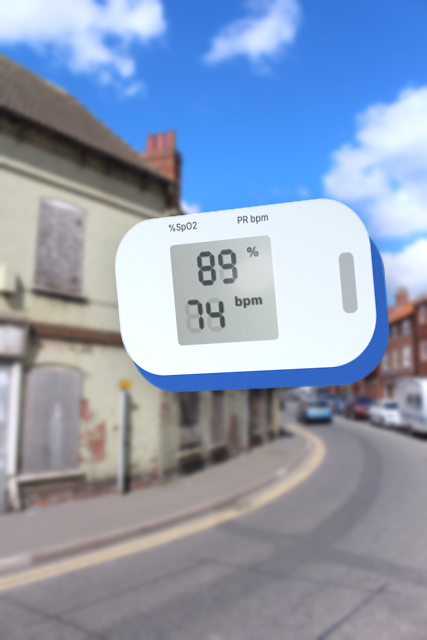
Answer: % 89
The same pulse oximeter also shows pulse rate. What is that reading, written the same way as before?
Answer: bpm 74
